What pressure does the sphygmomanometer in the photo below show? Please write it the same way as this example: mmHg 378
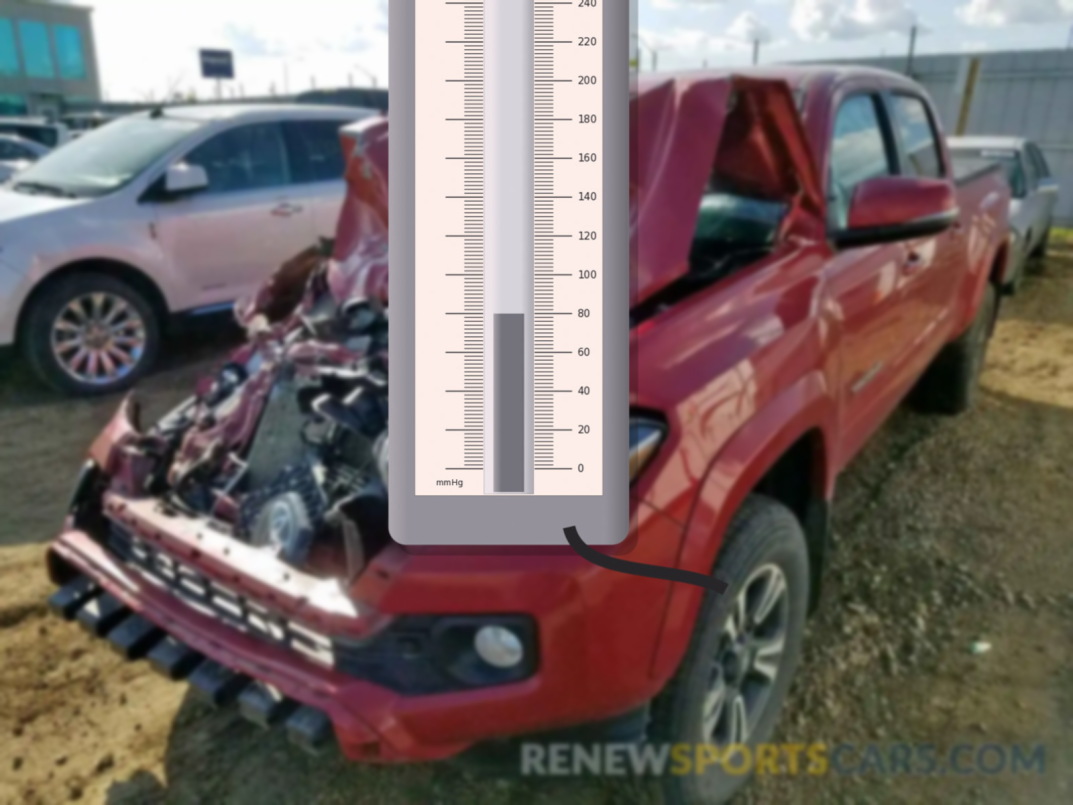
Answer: mmHg 80
